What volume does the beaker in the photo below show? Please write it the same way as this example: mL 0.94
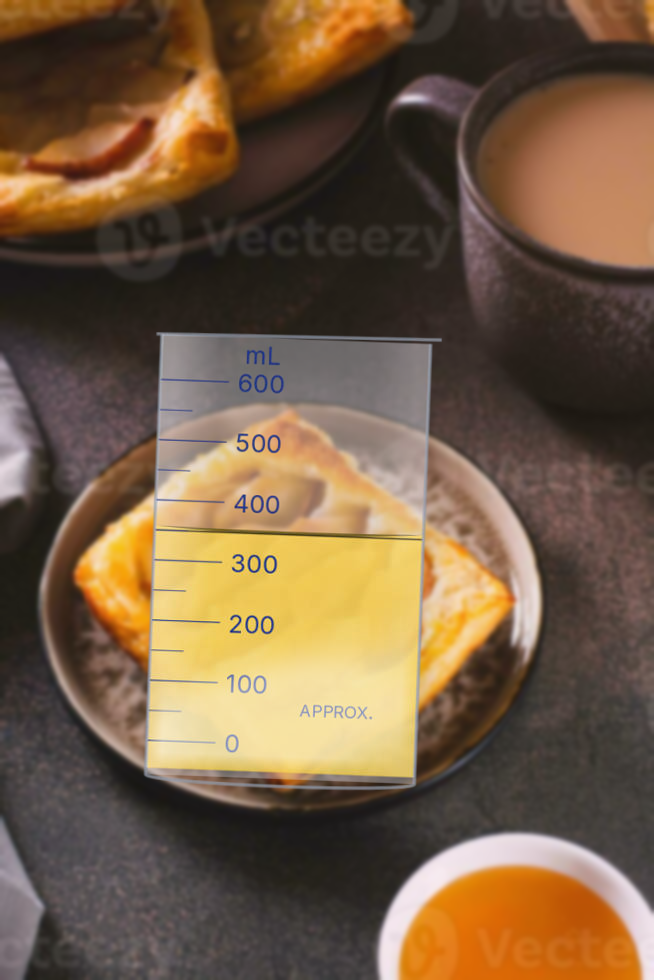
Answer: mL 350
